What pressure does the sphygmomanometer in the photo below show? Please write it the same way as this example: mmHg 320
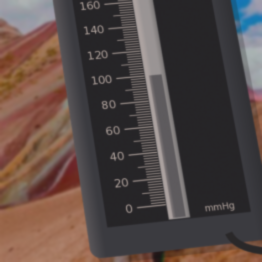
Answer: mmHg 100
